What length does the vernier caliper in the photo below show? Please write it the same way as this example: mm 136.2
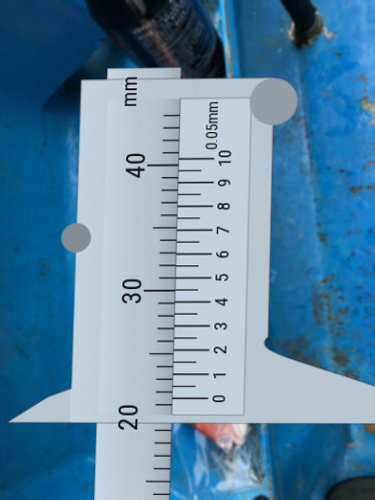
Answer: mm 21.5
